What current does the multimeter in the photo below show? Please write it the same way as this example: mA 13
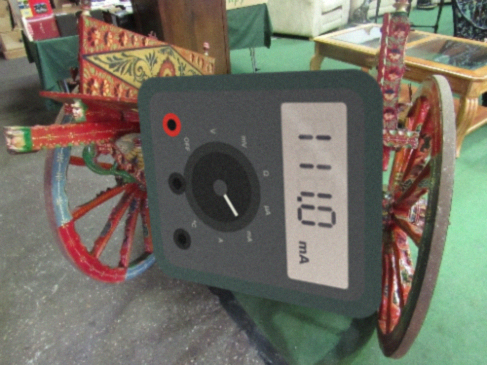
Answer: mA 111.0
